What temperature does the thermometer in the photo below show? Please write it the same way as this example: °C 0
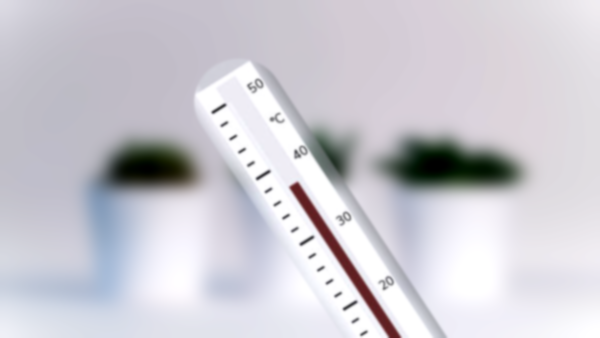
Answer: °C 37
